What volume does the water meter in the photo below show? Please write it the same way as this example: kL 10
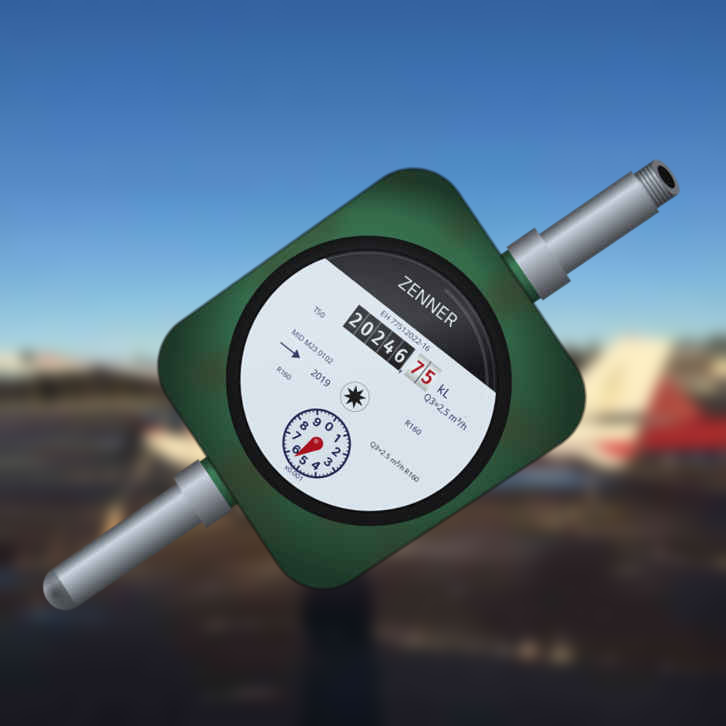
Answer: kL 20246.755
